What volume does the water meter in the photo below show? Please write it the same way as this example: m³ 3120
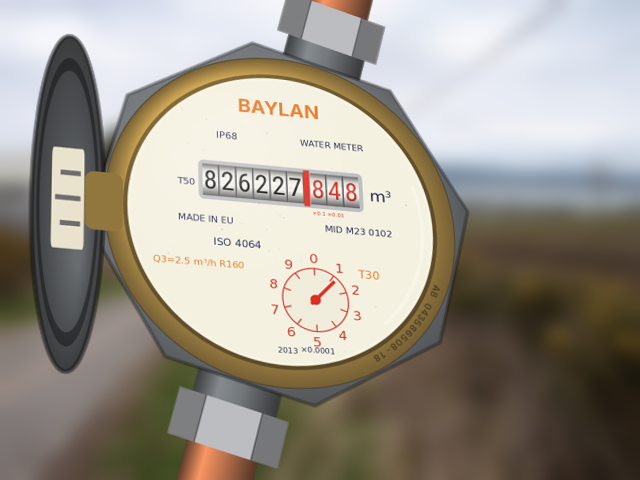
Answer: m³ 826227.8481
